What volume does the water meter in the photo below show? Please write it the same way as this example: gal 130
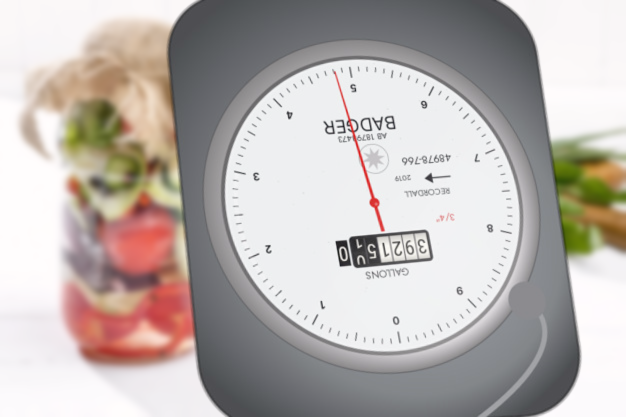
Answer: gal 3921504.8
